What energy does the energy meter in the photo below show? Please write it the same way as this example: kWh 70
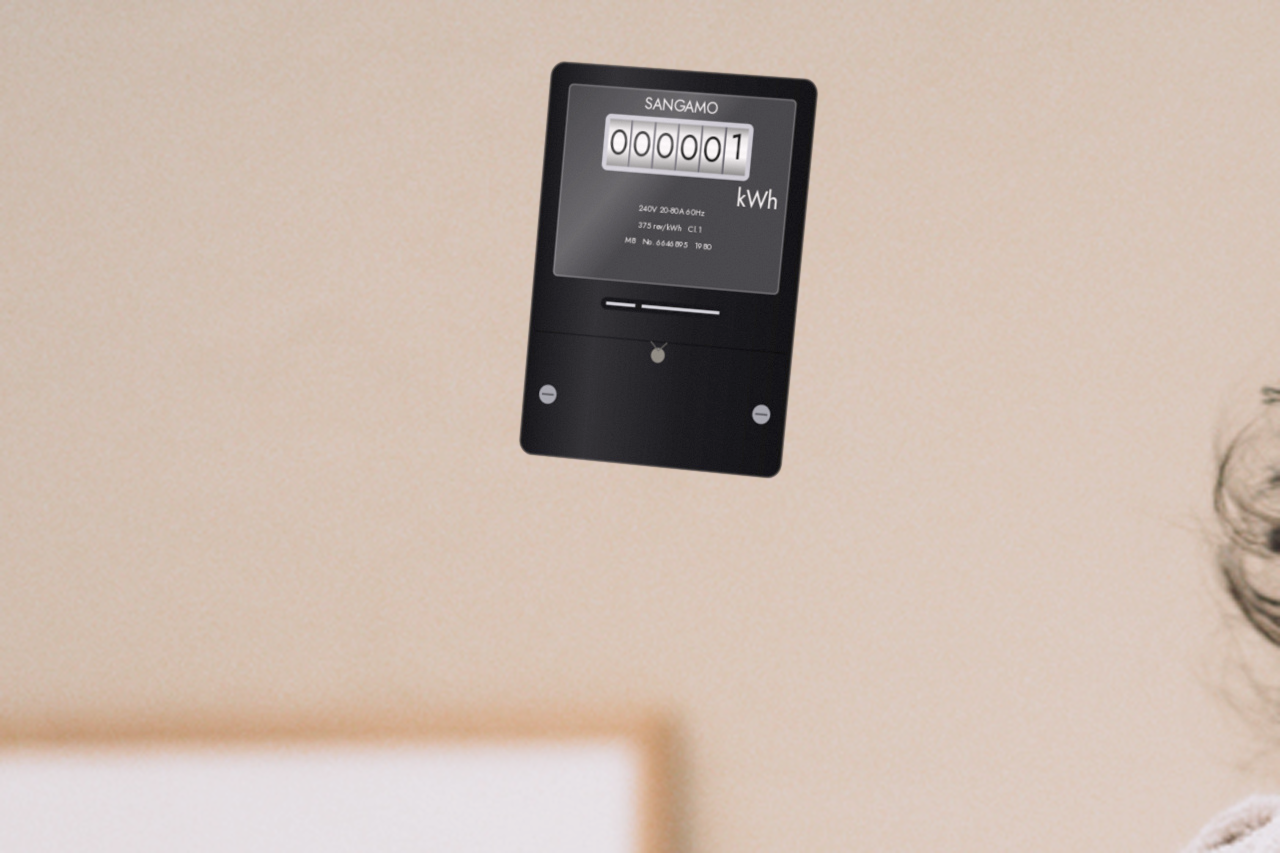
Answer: kWh 1
